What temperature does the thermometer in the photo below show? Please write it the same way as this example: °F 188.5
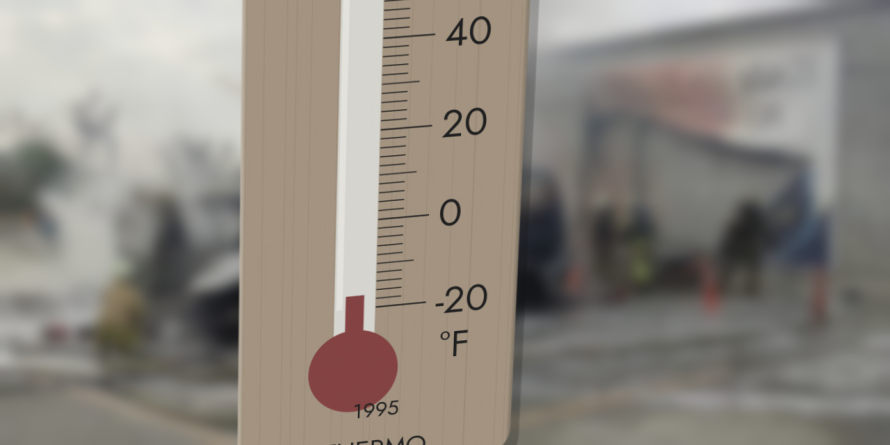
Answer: °F -17
